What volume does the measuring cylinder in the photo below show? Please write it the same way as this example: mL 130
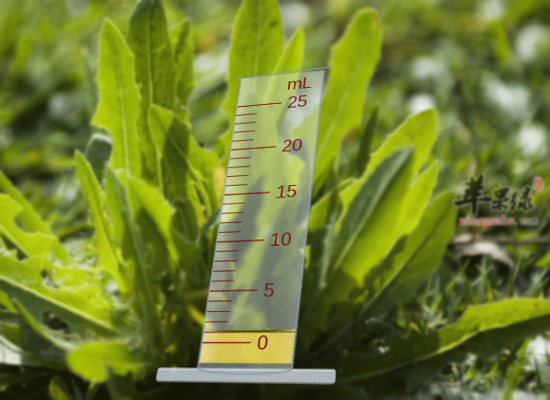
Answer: mL 1
